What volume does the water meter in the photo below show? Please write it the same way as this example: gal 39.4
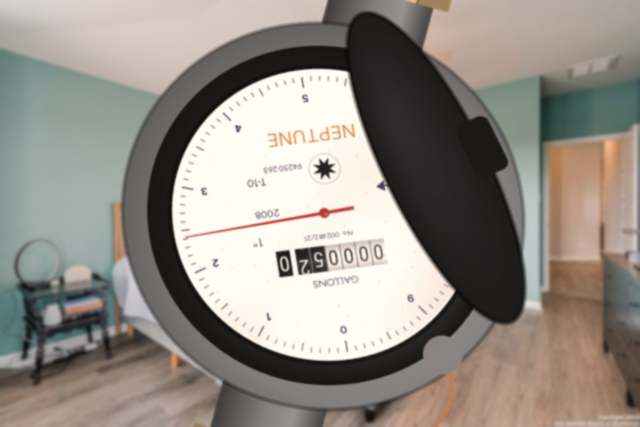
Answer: gal 522.4
